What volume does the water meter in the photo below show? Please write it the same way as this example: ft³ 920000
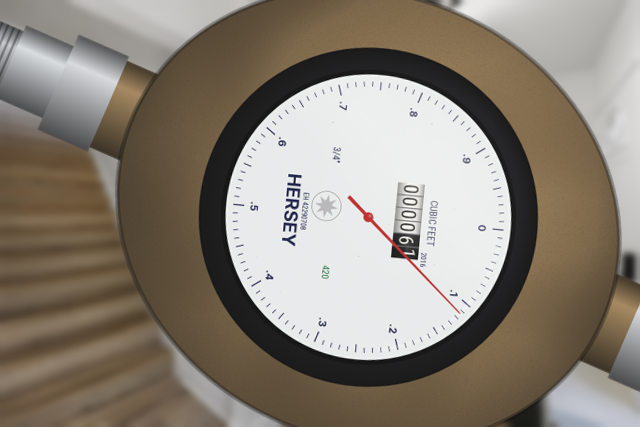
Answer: ft³ 61.11
